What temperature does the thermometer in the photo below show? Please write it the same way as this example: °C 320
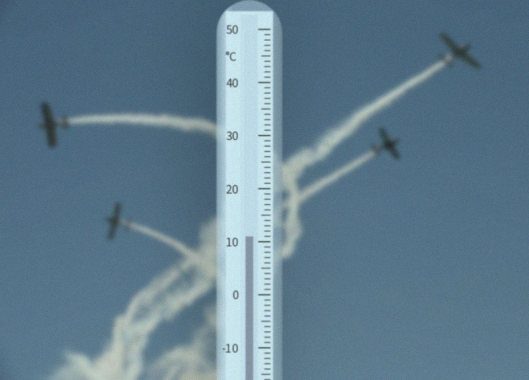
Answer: °C 11
